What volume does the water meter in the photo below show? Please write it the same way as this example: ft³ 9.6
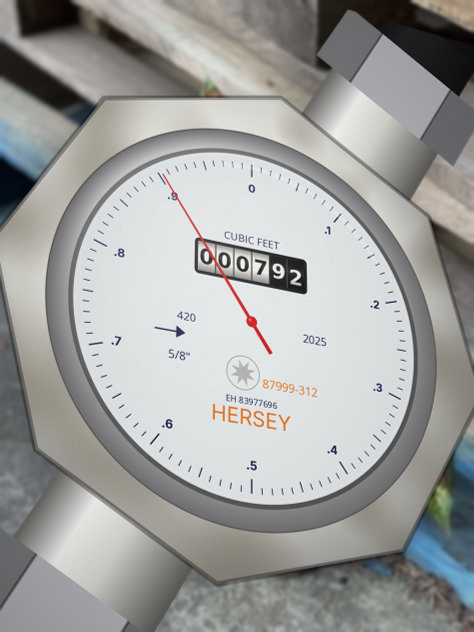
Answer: ft³ 791.90
